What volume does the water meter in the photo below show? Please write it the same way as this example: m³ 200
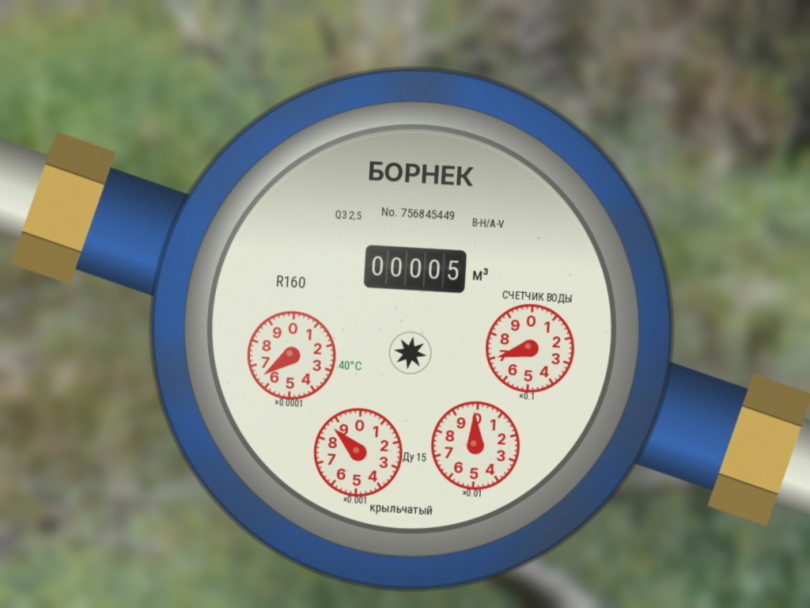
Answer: m³ 5.6986
